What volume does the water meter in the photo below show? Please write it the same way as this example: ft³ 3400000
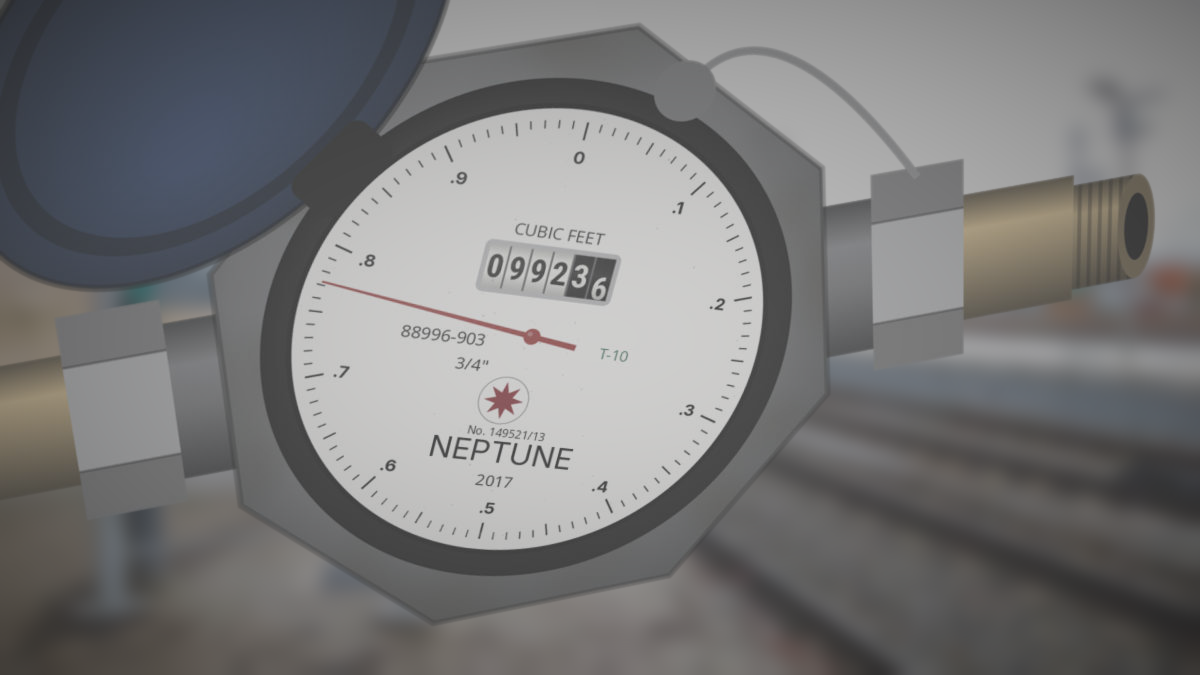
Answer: ft³ 99235.77
